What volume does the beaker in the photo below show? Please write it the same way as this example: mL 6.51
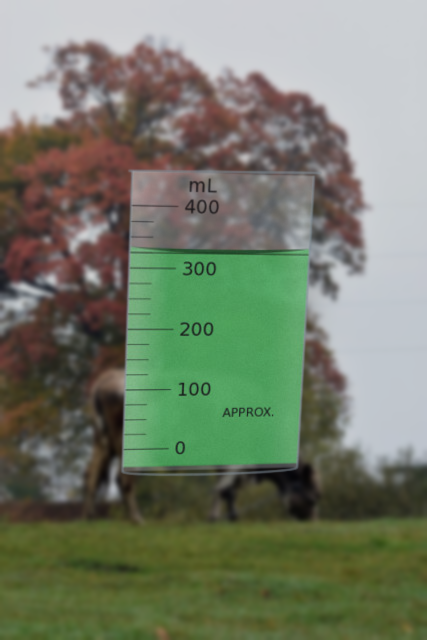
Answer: mL 325
